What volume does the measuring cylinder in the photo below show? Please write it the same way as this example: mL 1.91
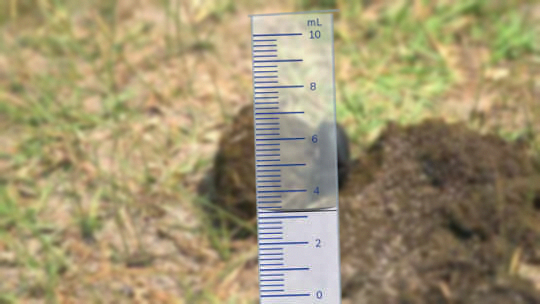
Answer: mL 3.2
